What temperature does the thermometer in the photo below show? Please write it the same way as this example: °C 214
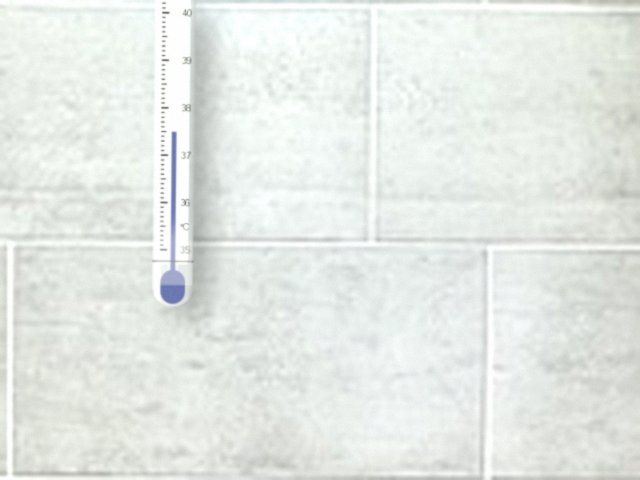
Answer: °C 37.5
